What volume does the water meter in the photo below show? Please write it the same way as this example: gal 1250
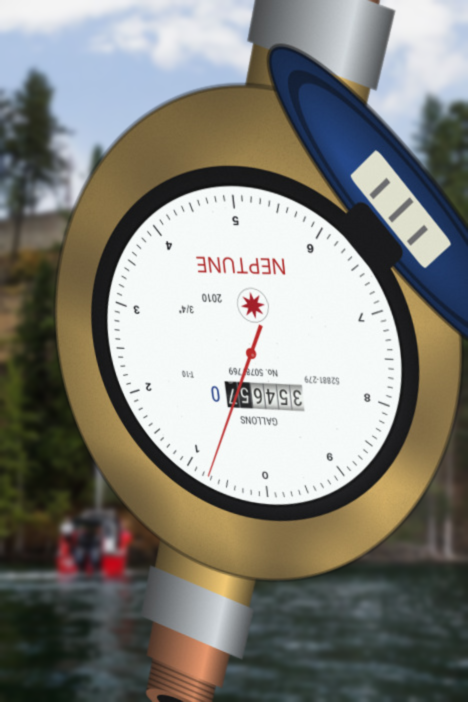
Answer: gal 3546570.7
